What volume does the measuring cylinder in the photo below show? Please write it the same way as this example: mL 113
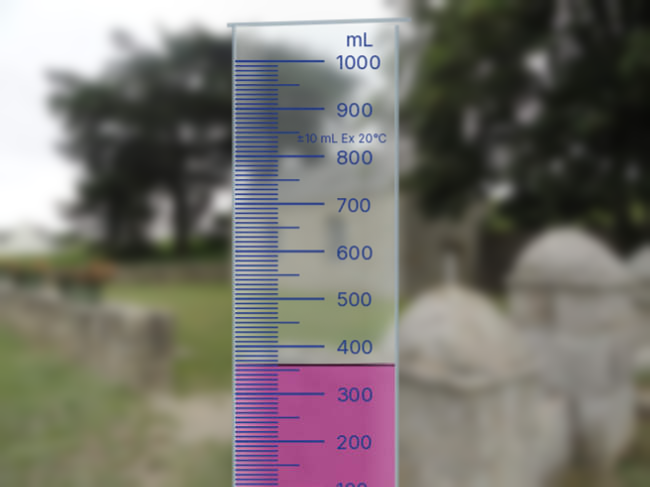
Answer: mL 360
